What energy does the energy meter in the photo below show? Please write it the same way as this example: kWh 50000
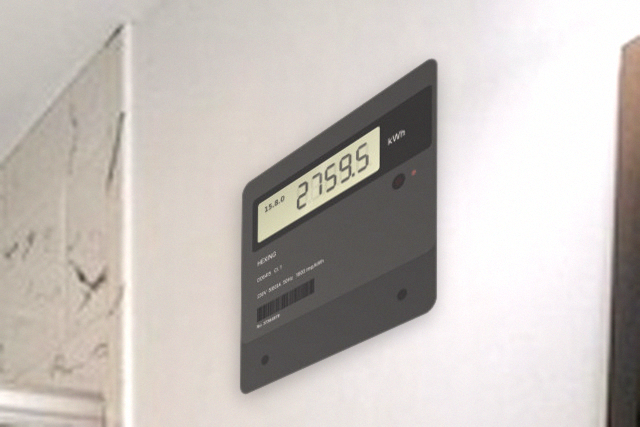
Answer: kWh 2759.5
